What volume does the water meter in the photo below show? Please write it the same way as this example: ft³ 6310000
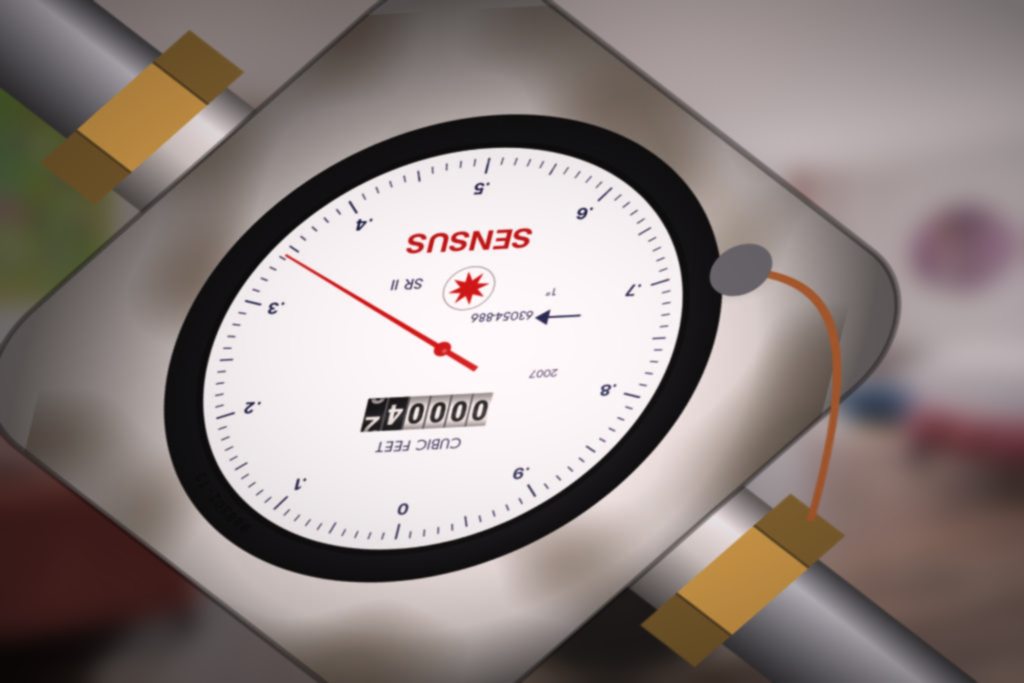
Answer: ft³ 42.34
